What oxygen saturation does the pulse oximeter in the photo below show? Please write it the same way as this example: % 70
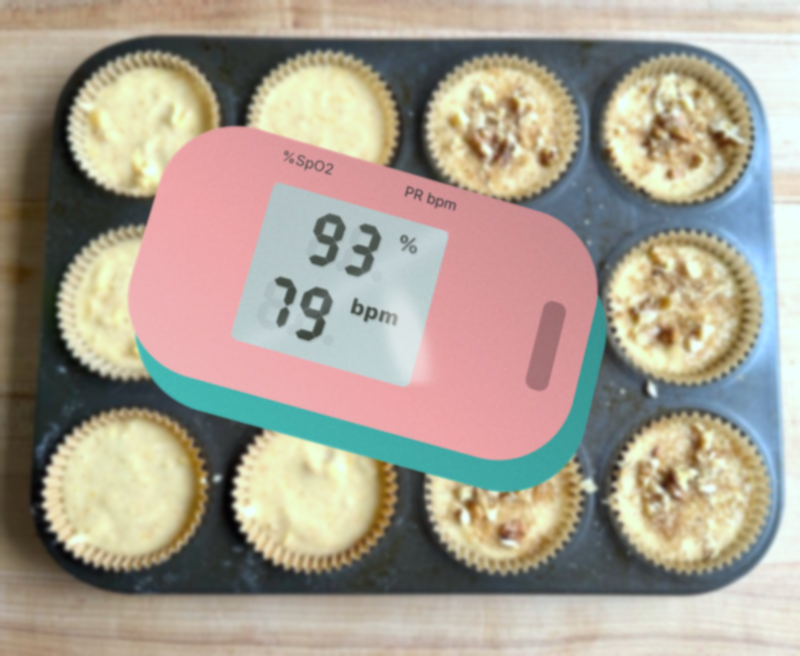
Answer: % 93
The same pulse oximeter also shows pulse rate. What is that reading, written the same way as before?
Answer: bpm 79
